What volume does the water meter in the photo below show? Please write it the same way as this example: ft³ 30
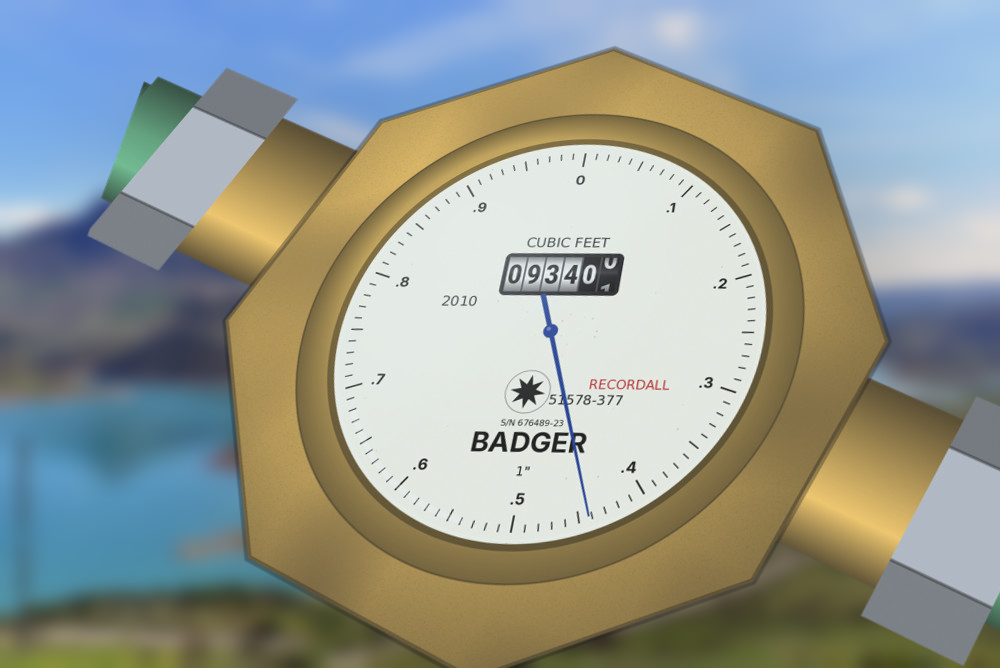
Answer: ft³ 93400.44
